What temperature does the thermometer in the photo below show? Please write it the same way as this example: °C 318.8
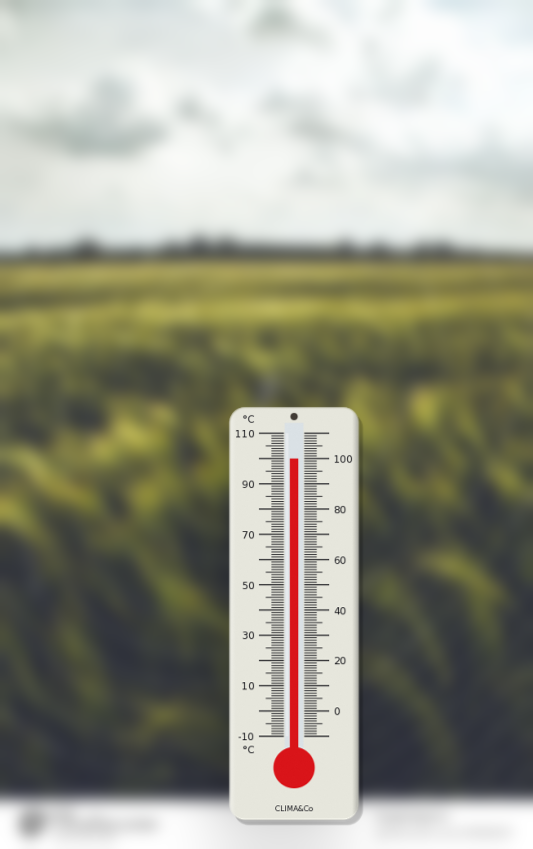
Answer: °C 100
